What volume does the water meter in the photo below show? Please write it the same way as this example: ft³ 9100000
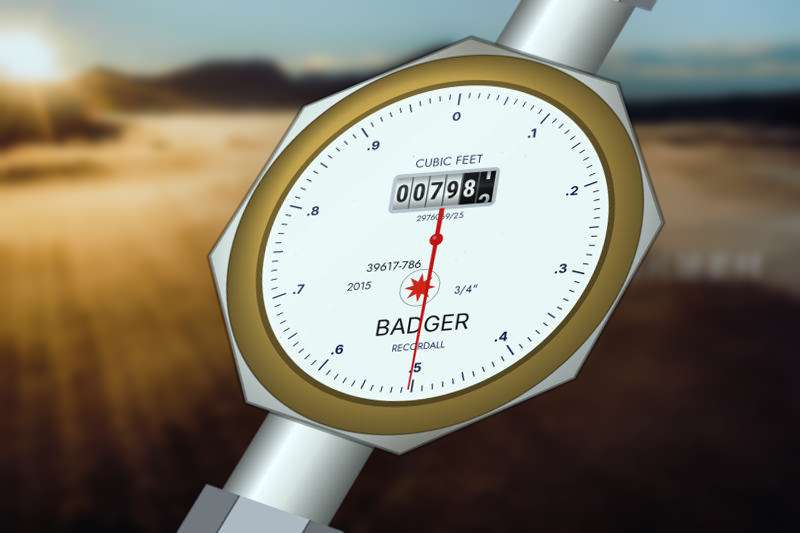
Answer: ft³ 7981.50
